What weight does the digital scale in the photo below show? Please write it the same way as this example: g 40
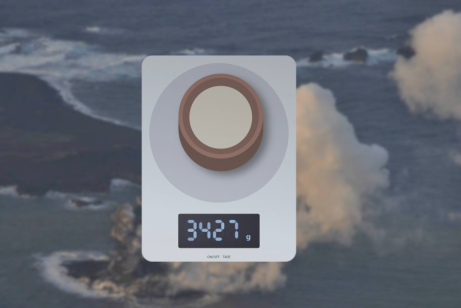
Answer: g 3427
